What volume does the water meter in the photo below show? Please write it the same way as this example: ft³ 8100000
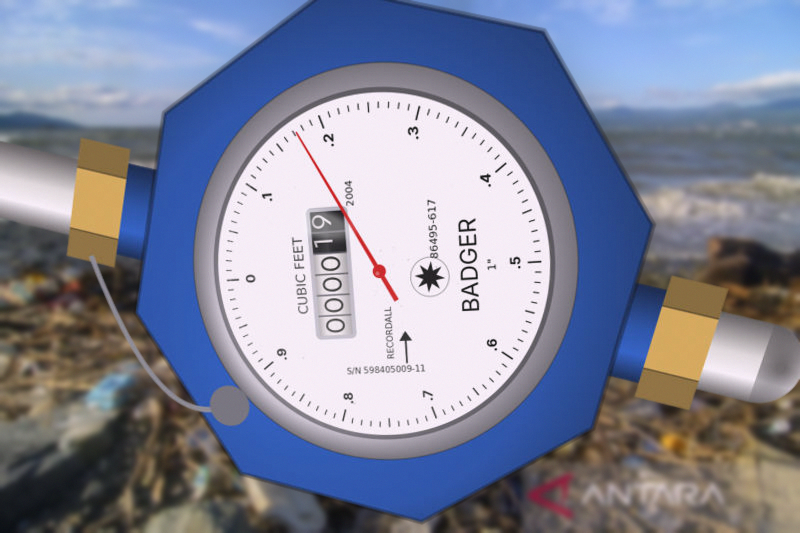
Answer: ft³ 19.17
